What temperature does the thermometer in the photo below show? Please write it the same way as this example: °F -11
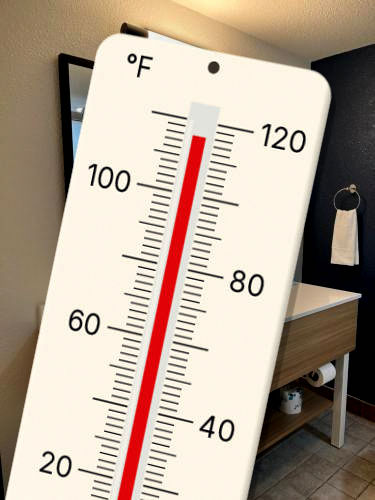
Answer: °F 116
